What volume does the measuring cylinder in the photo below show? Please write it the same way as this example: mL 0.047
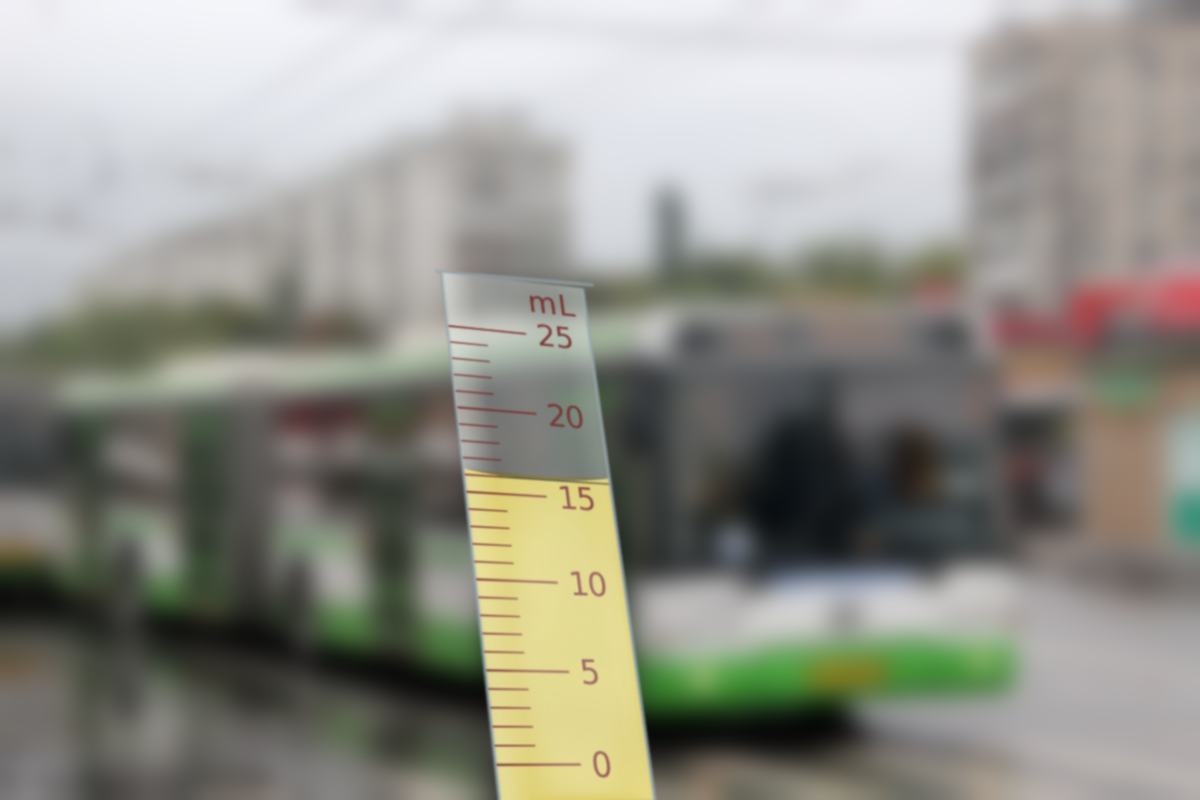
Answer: mL 16
